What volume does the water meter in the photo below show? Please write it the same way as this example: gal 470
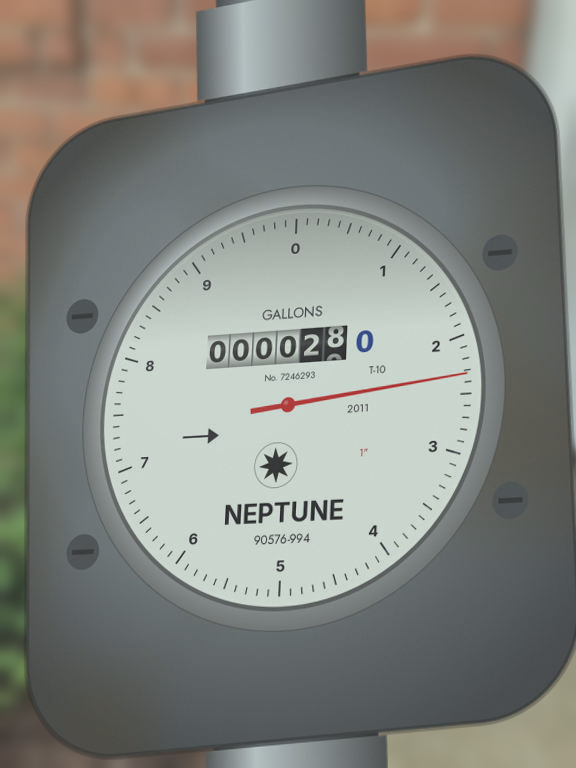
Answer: gal 282.3
